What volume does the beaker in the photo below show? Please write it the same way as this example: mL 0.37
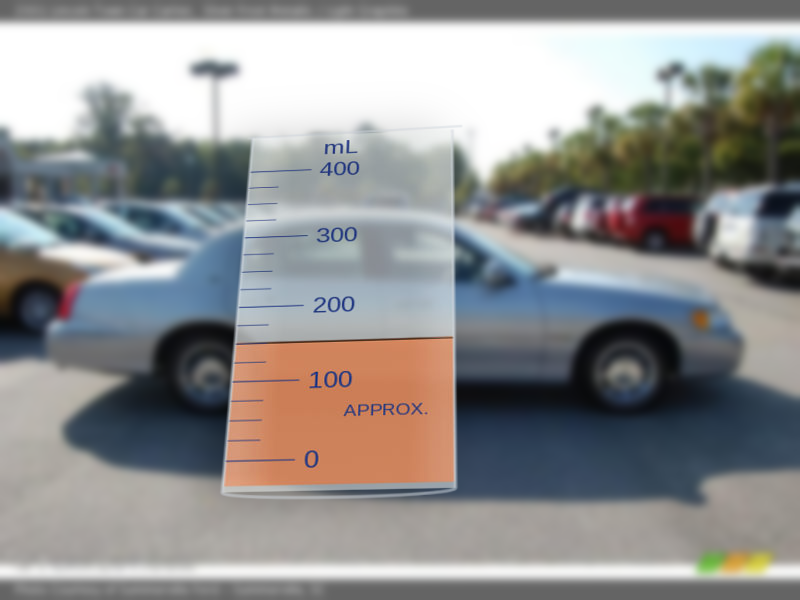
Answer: mL 150
